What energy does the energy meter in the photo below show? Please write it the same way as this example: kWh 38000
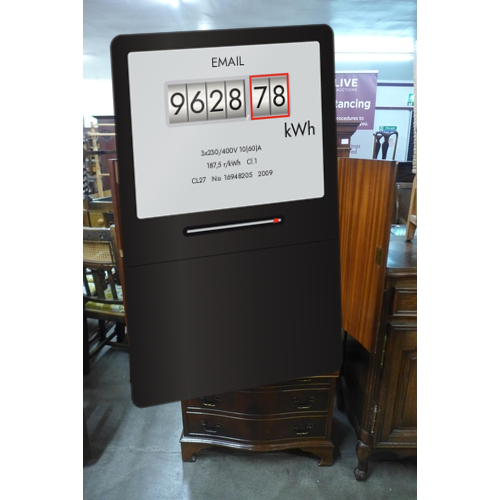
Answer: kWh 9628.78
